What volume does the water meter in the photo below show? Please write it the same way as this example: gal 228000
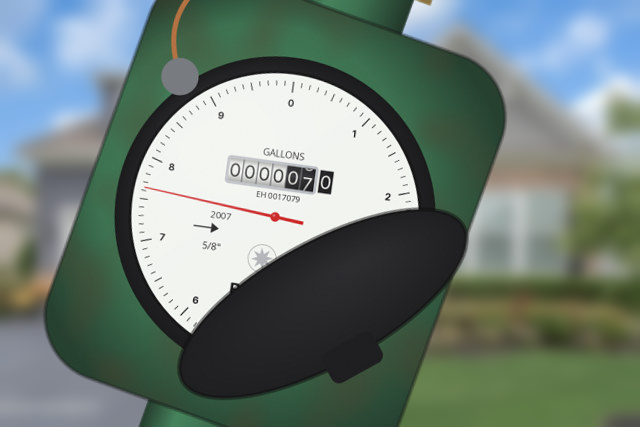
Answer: gal 67.6
